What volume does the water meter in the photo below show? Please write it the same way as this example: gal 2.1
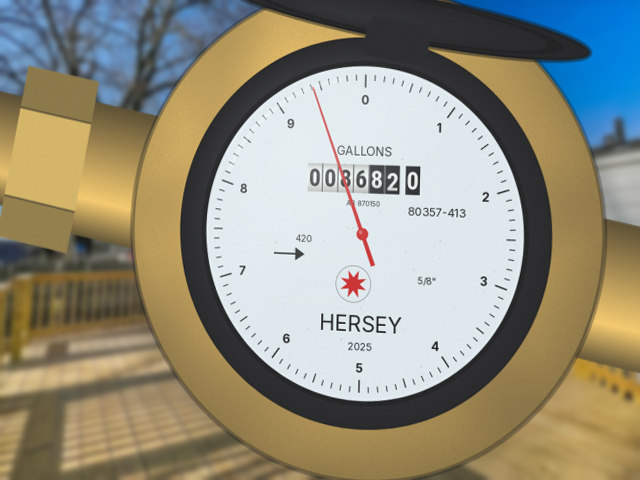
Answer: gal 86819.4
